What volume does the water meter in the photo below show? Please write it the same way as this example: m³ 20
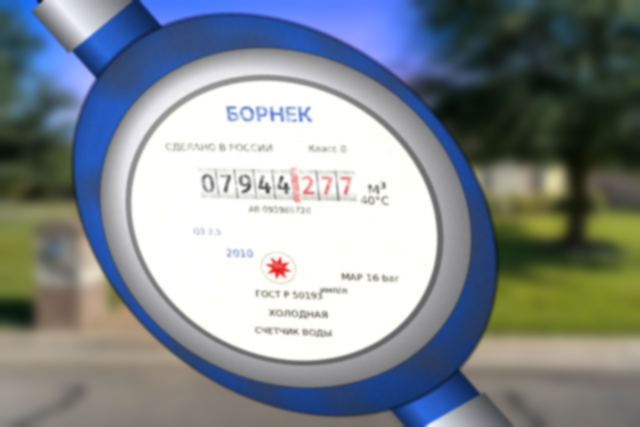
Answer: m³ 7944.277
